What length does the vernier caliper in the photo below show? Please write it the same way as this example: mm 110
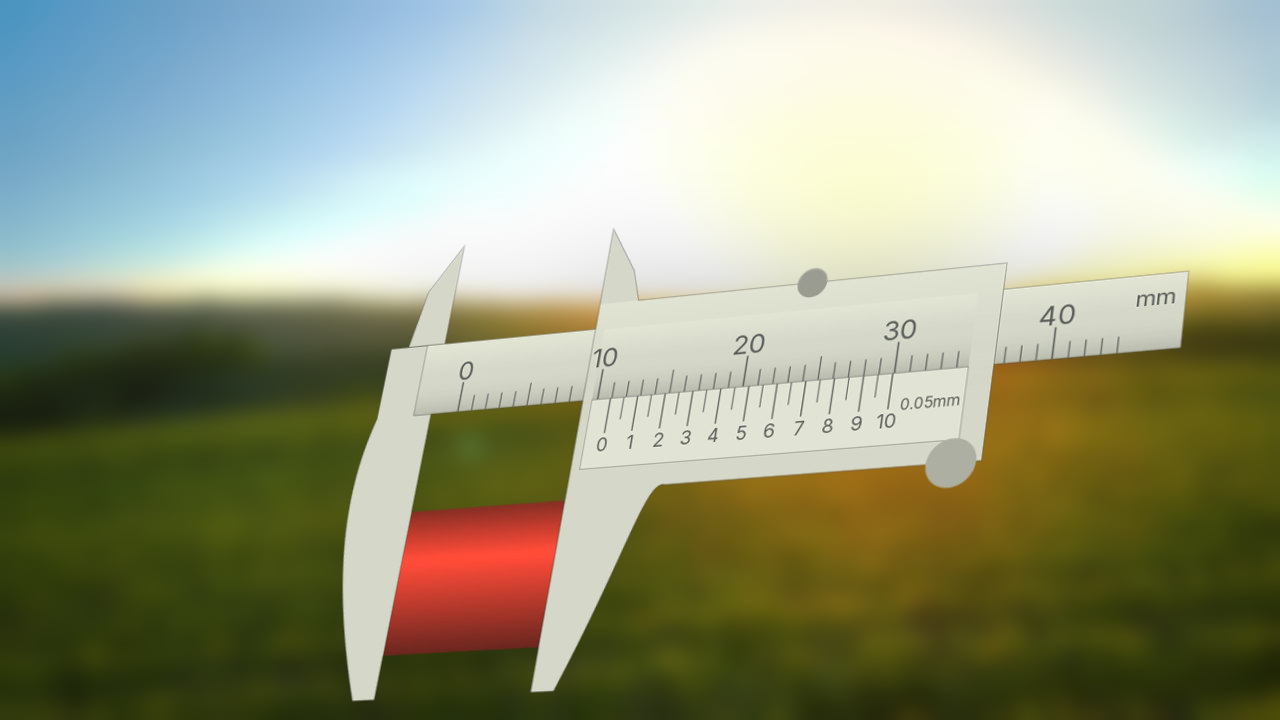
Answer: mm 10.9
